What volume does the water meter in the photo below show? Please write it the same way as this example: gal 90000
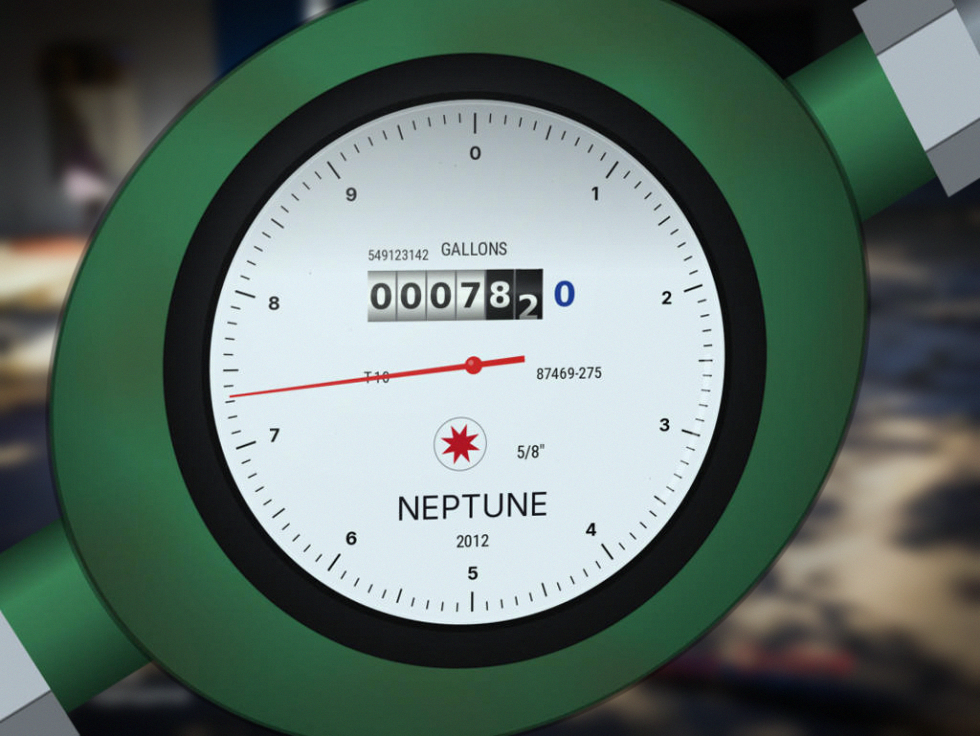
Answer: gal 7817.3
